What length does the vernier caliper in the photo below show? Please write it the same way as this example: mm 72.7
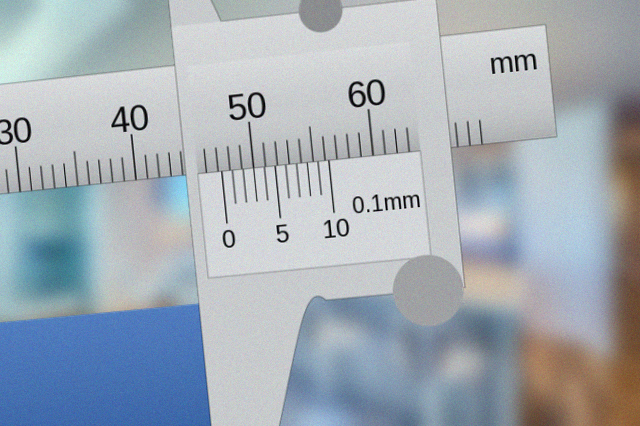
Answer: mm 47.3
